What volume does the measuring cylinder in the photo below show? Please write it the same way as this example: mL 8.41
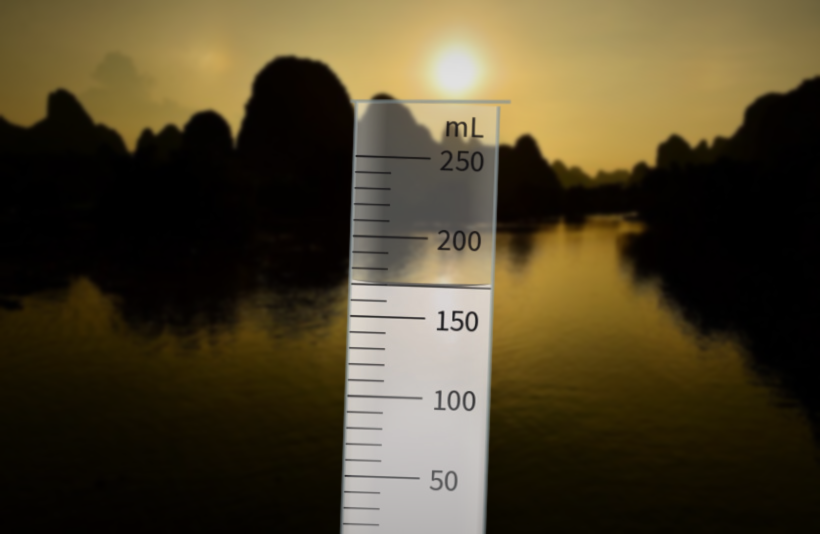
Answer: mL 170
